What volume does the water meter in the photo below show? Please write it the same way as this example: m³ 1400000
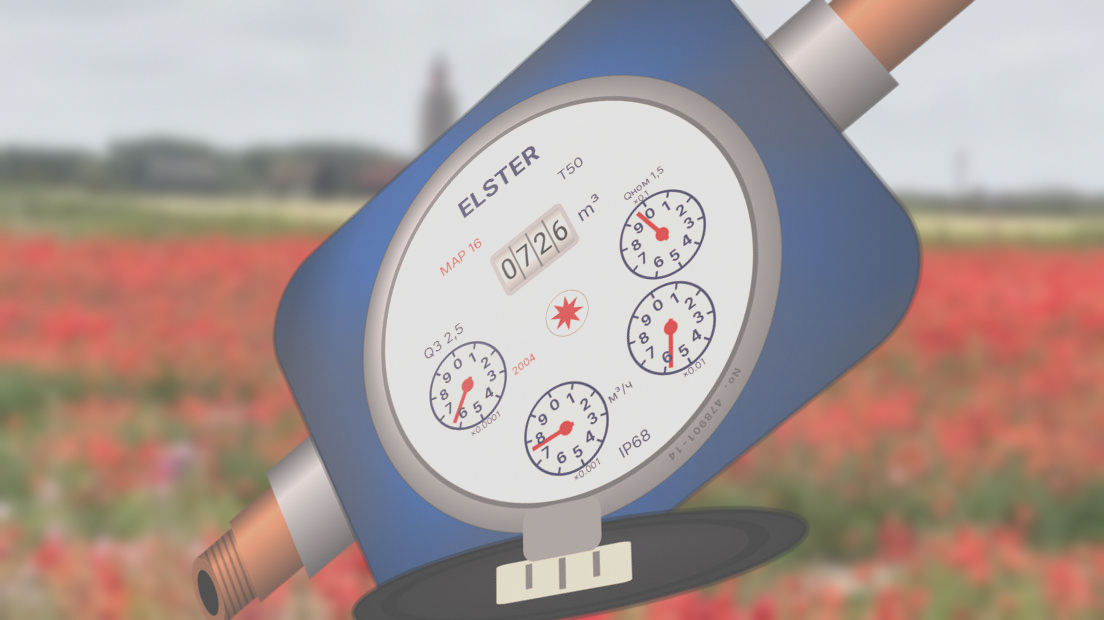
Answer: m³ 725.9576
